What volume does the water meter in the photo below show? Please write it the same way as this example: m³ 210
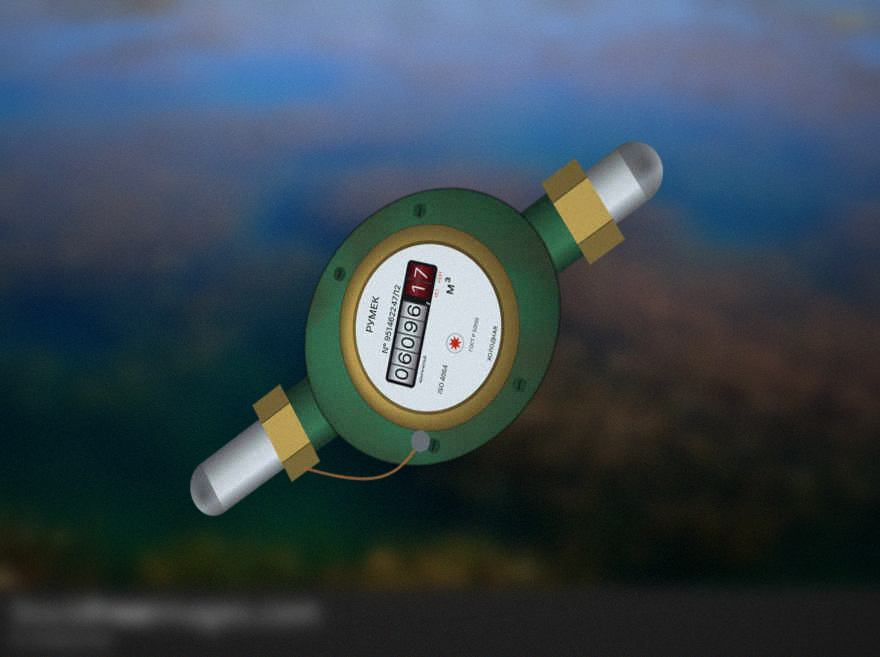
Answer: m³ 6096.17
